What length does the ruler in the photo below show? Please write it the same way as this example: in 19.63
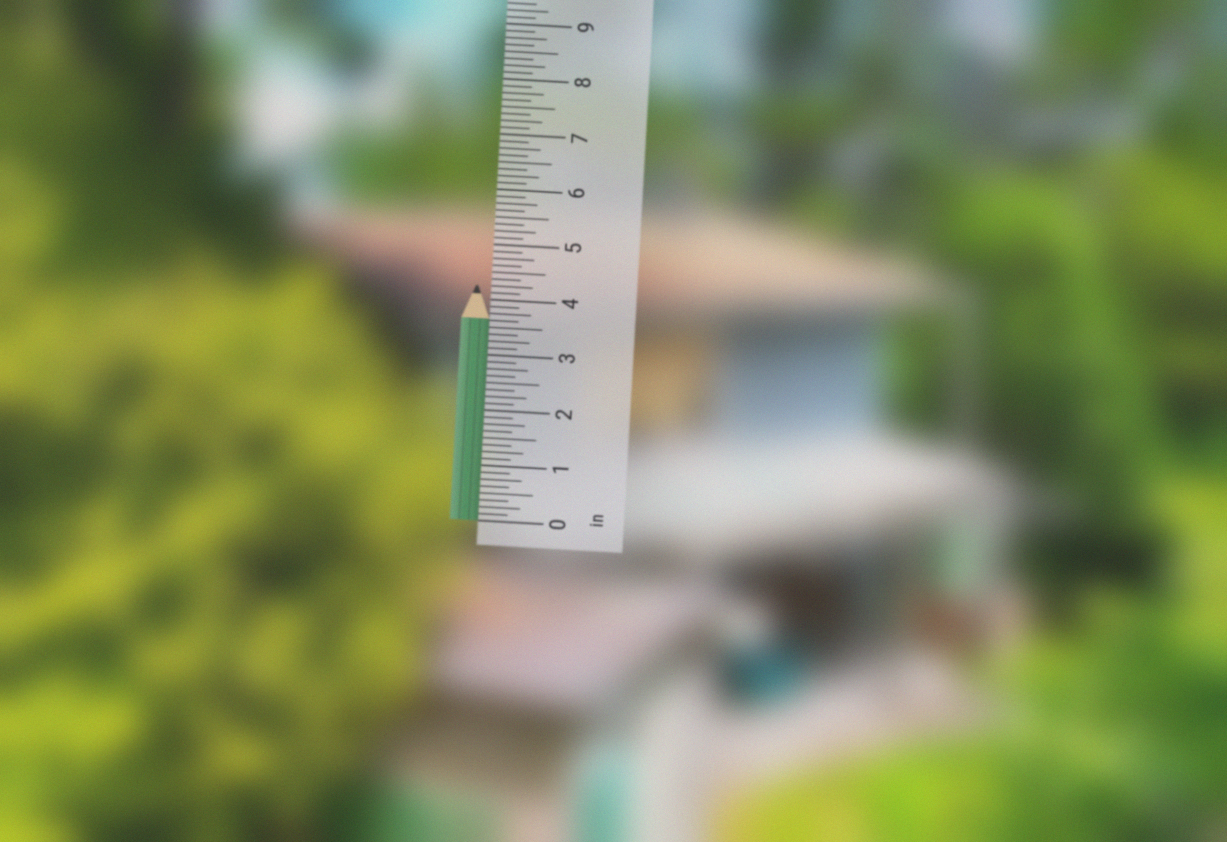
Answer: in 4.25
